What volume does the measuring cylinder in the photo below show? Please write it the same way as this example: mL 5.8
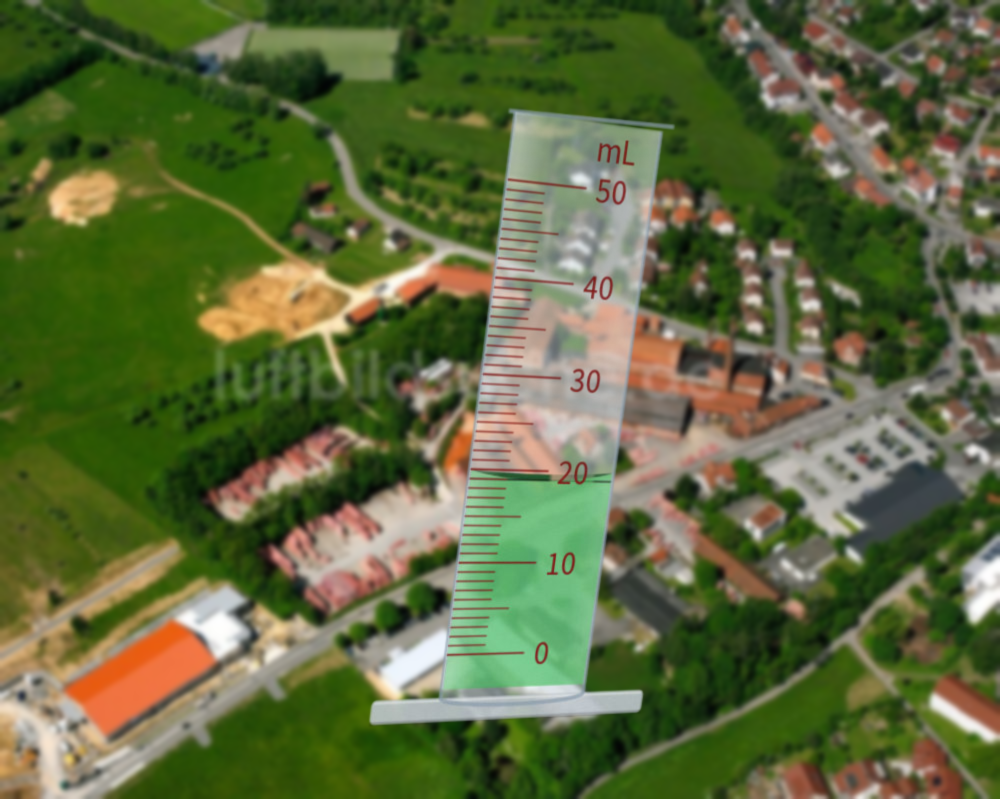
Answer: mL 19
